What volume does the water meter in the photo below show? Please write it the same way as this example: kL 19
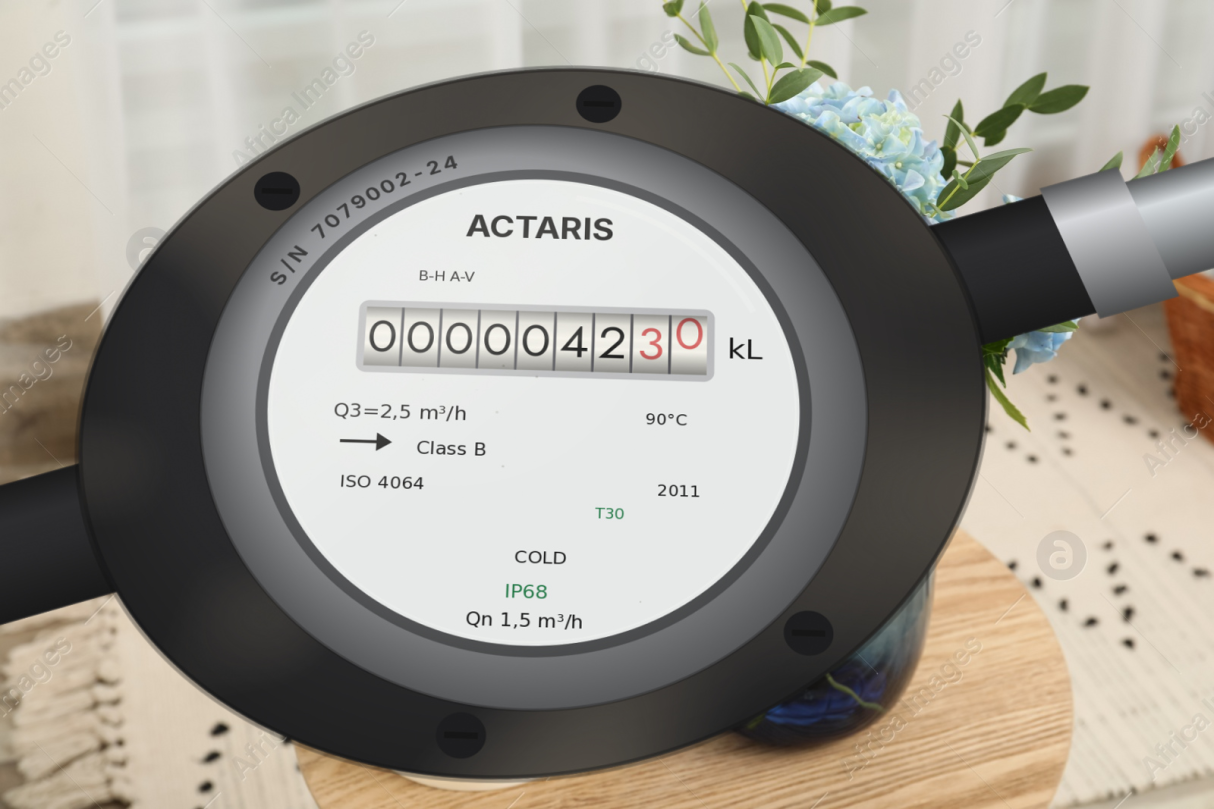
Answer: kL 42.30
